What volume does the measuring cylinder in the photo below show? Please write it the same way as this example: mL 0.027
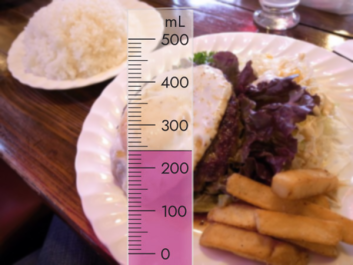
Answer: mL 240
